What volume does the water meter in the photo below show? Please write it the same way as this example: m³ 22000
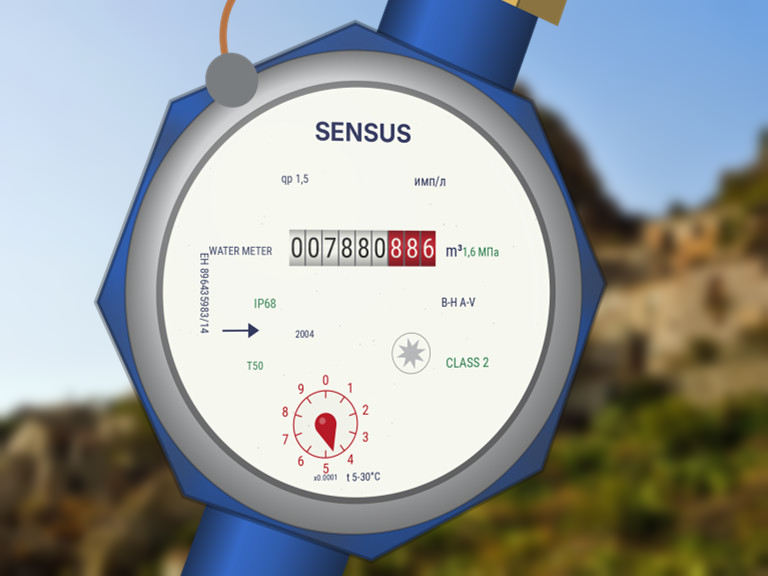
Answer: m³ 7880.8864
